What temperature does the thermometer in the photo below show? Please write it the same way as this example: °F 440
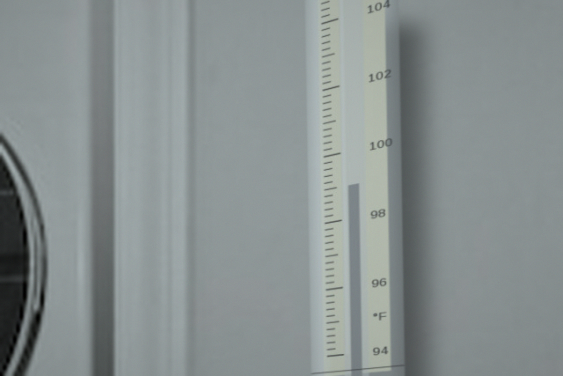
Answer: °F 99
